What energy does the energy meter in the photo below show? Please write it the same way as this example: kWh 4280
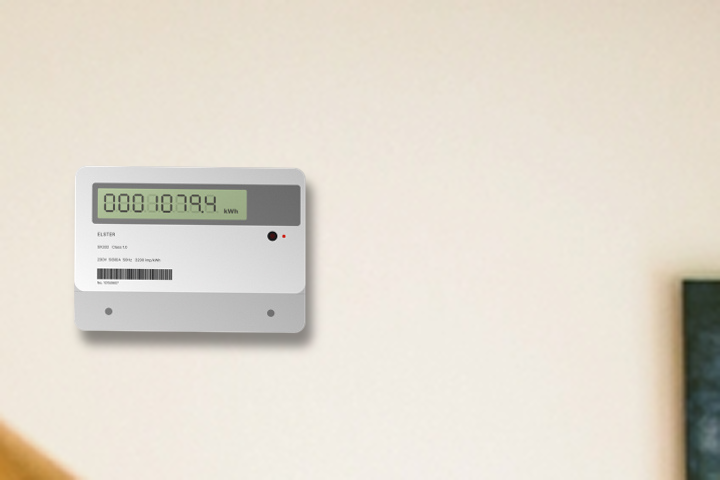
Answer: kWh 1079.4
